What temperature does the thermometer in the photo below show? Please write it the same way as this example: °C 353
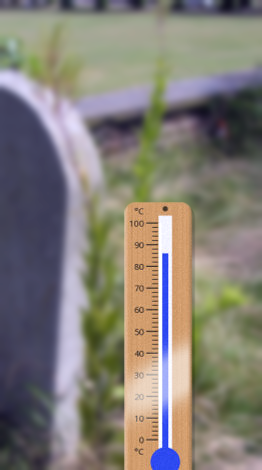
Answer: °C 86
